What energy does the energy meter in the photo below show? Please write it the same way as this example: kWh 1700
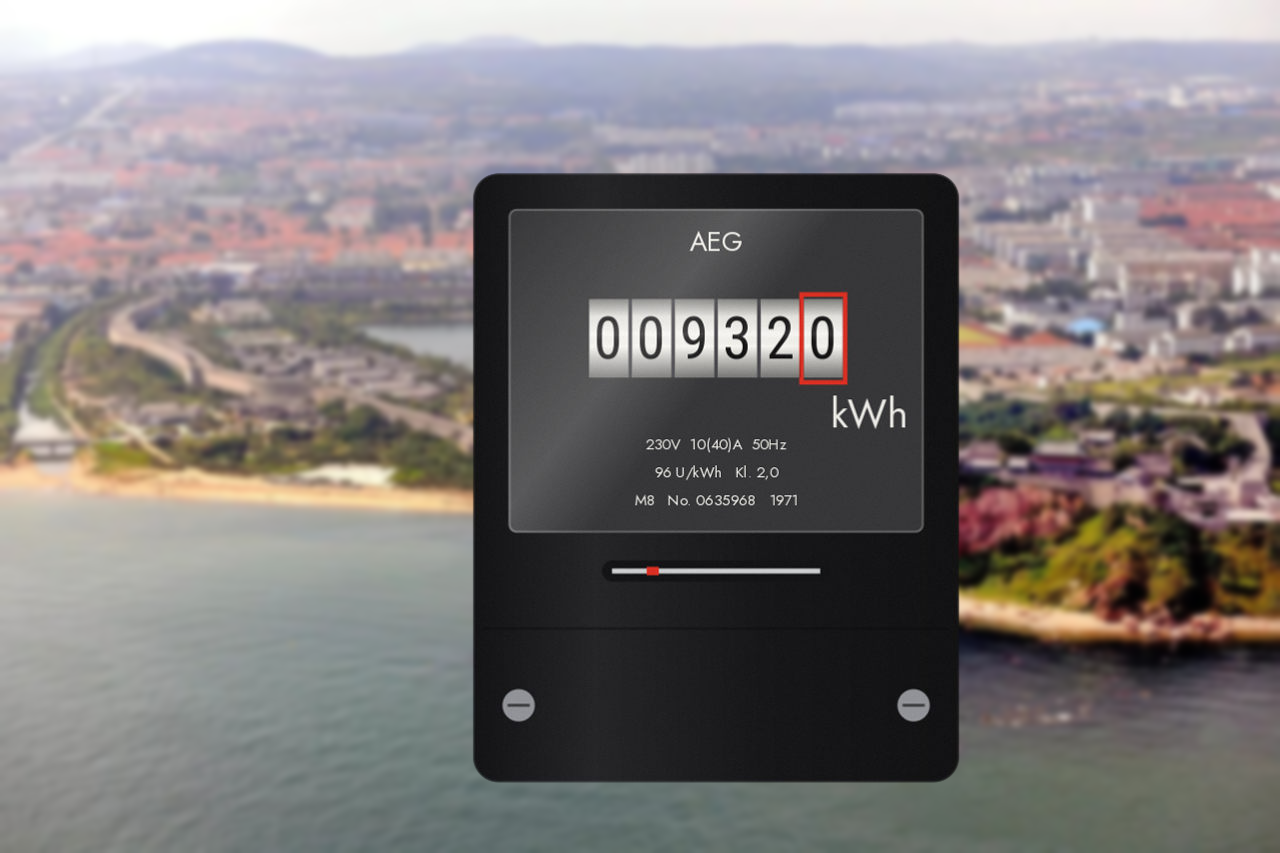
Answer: kWh 932.0
